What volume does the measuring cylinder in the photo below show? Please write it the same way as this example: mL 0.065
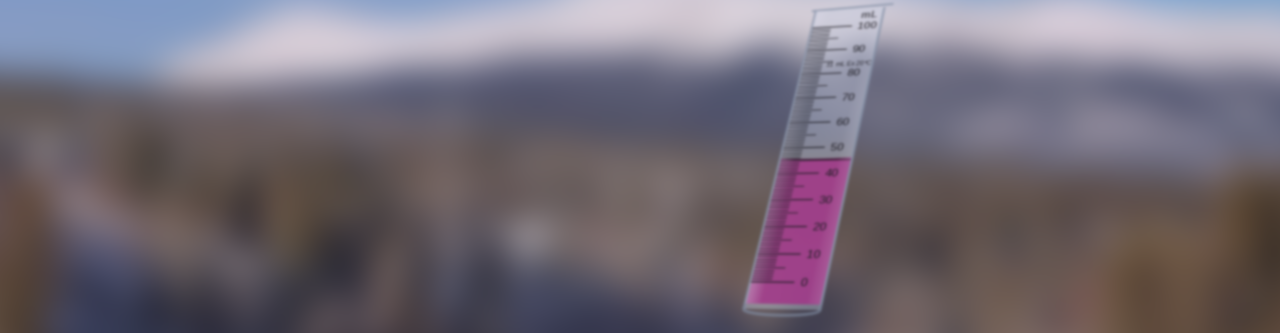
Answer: mL 45
